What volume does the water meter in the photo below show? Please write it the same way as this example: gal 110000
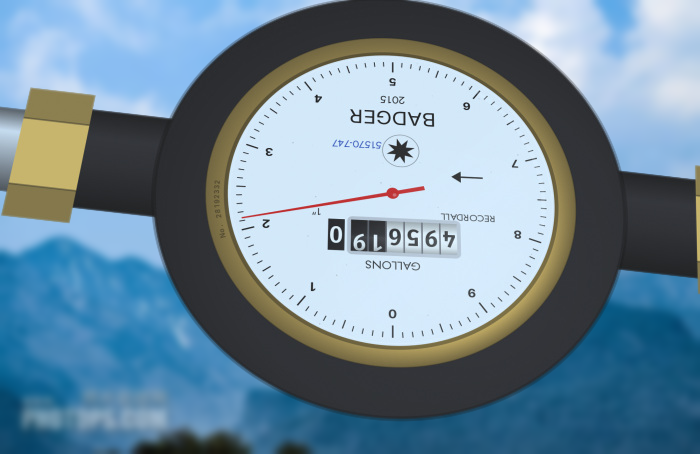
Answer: gal 4956192.1
